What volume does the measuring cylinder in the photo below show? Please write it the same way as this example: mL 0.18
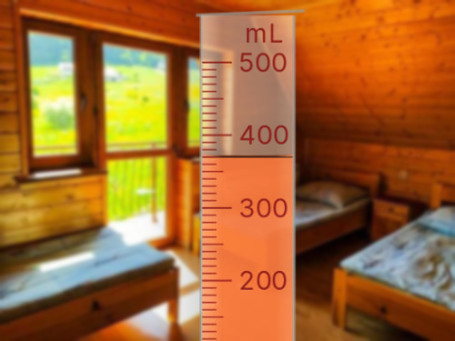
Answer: mL 370
